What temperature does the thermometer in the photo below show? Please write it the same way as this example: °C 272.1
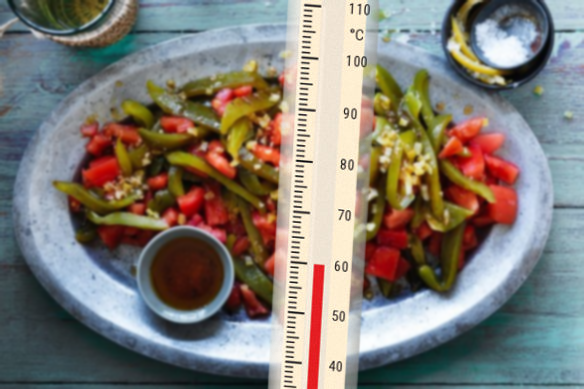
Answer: °C 60
